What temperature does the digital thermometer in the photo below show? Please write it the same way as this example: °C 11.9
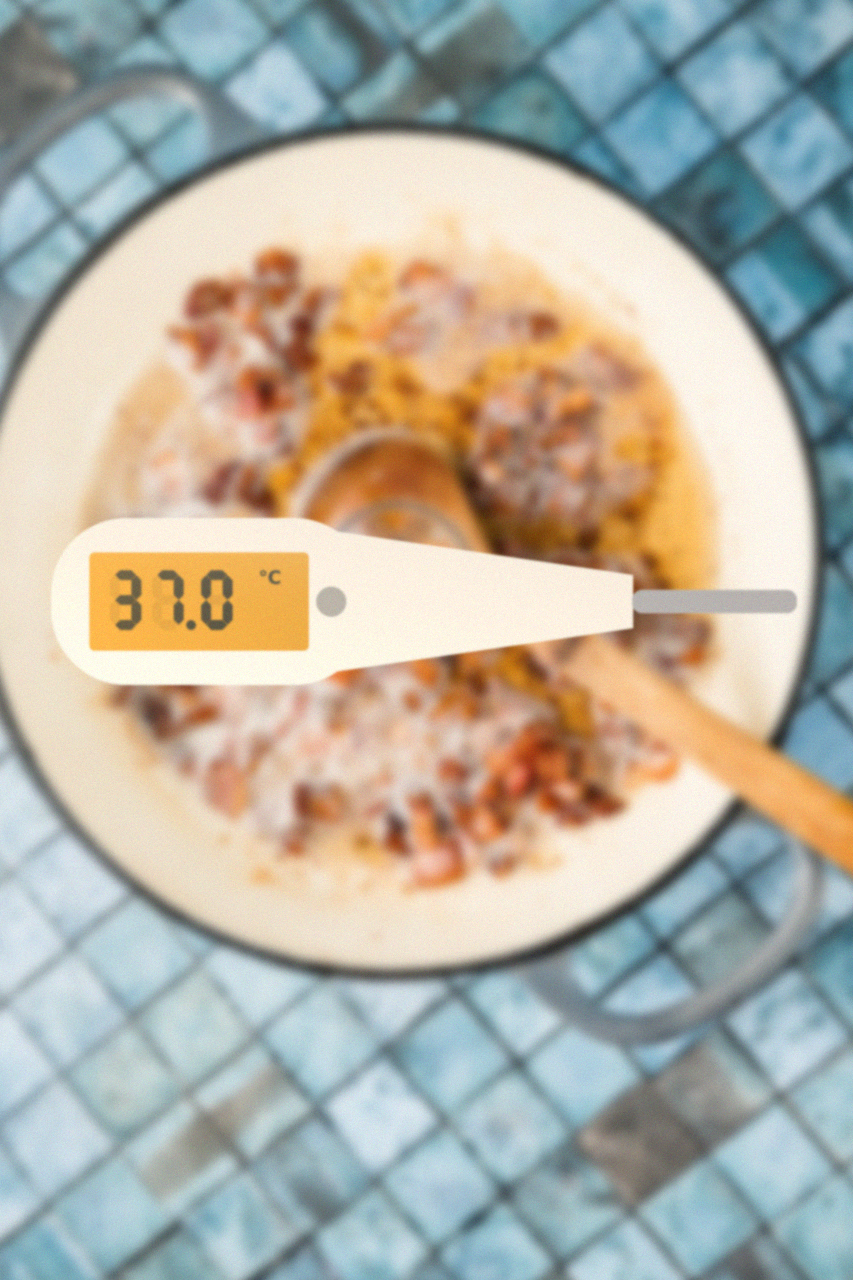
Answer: °C 37.0
